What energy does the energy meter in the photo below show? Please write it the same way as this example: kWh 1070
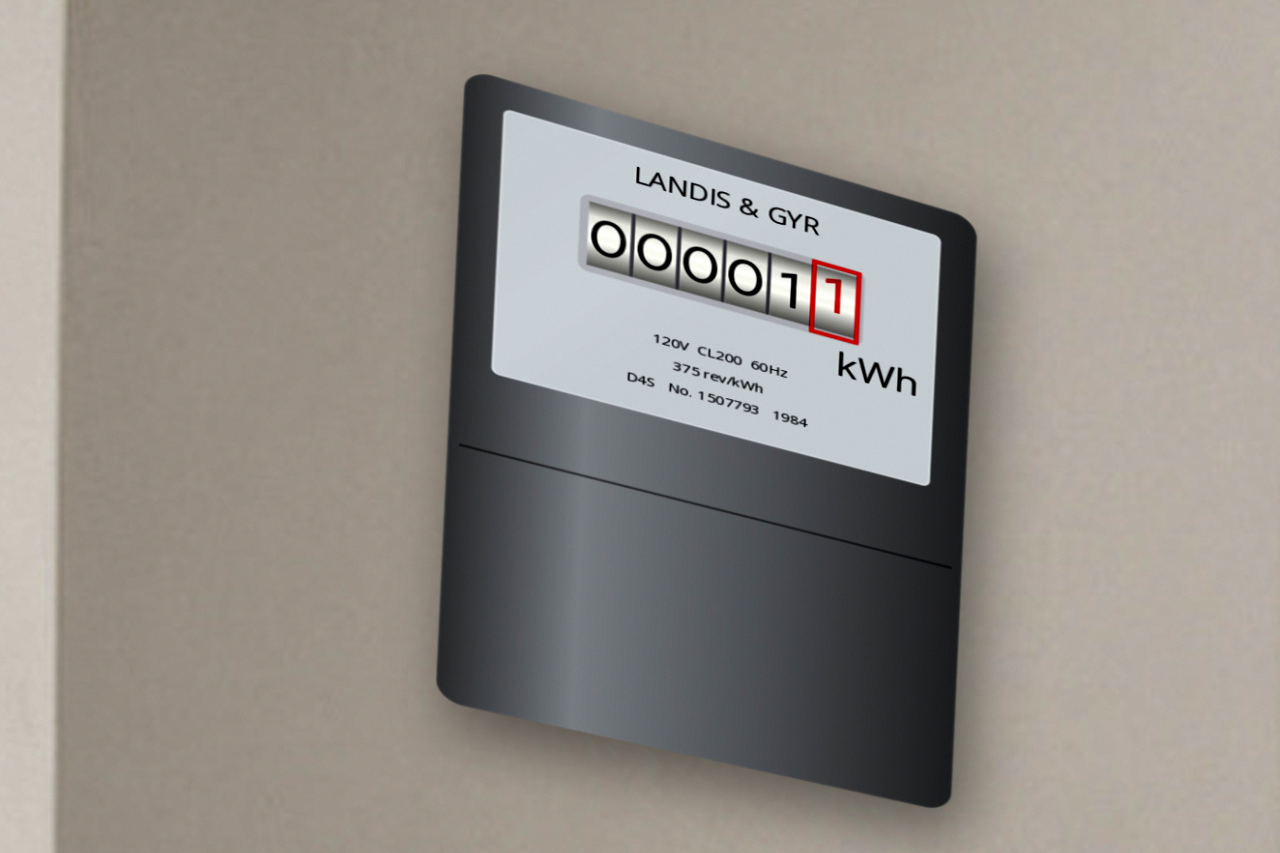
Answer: kWh 1.1
